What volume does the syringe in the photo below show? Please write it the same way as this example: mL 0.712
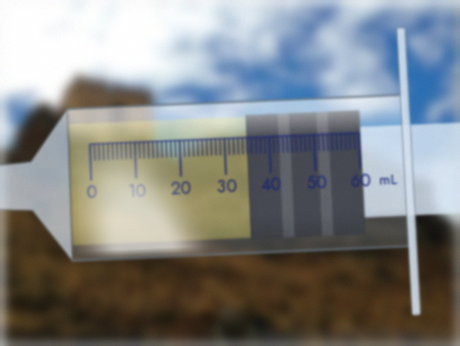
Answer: mL 35
